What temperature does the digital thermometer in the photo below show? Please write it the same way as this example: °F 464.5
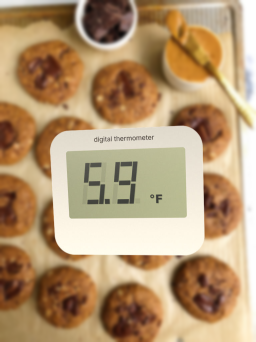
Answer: °F 5.9
